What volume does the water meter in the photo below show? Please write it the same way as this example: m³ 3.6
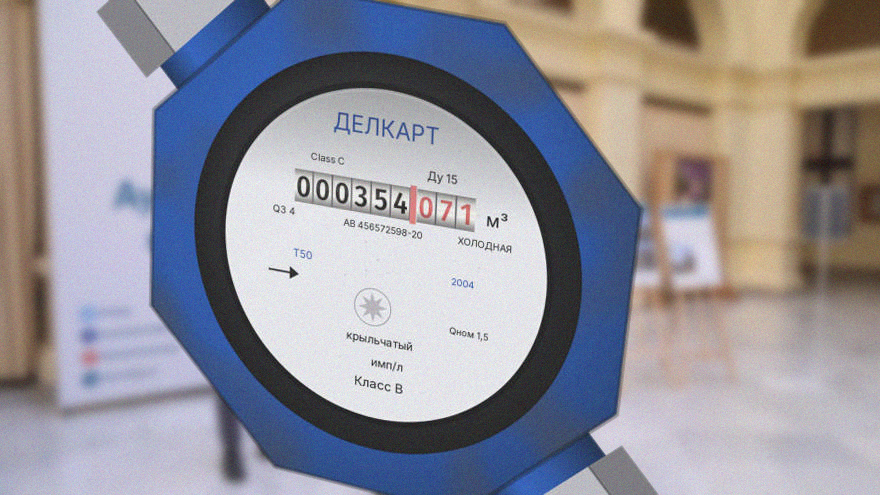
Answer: m³ 354.071
